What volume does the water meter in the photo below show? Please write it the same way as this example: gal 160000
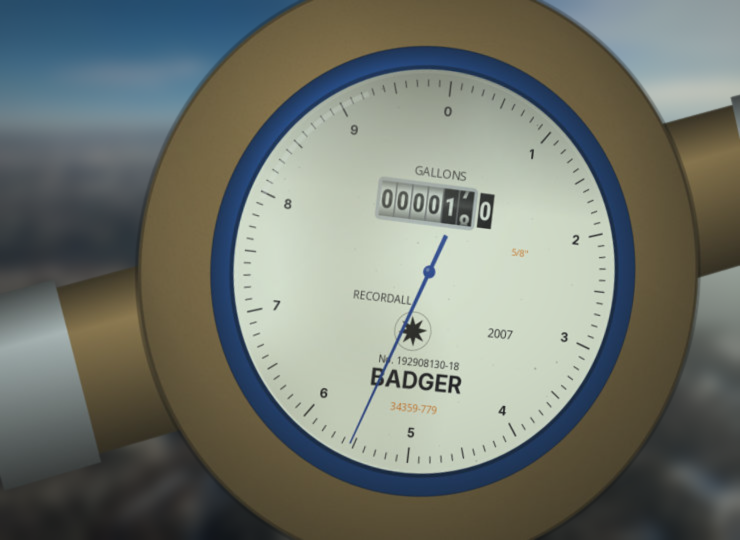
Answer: gal 175.5
